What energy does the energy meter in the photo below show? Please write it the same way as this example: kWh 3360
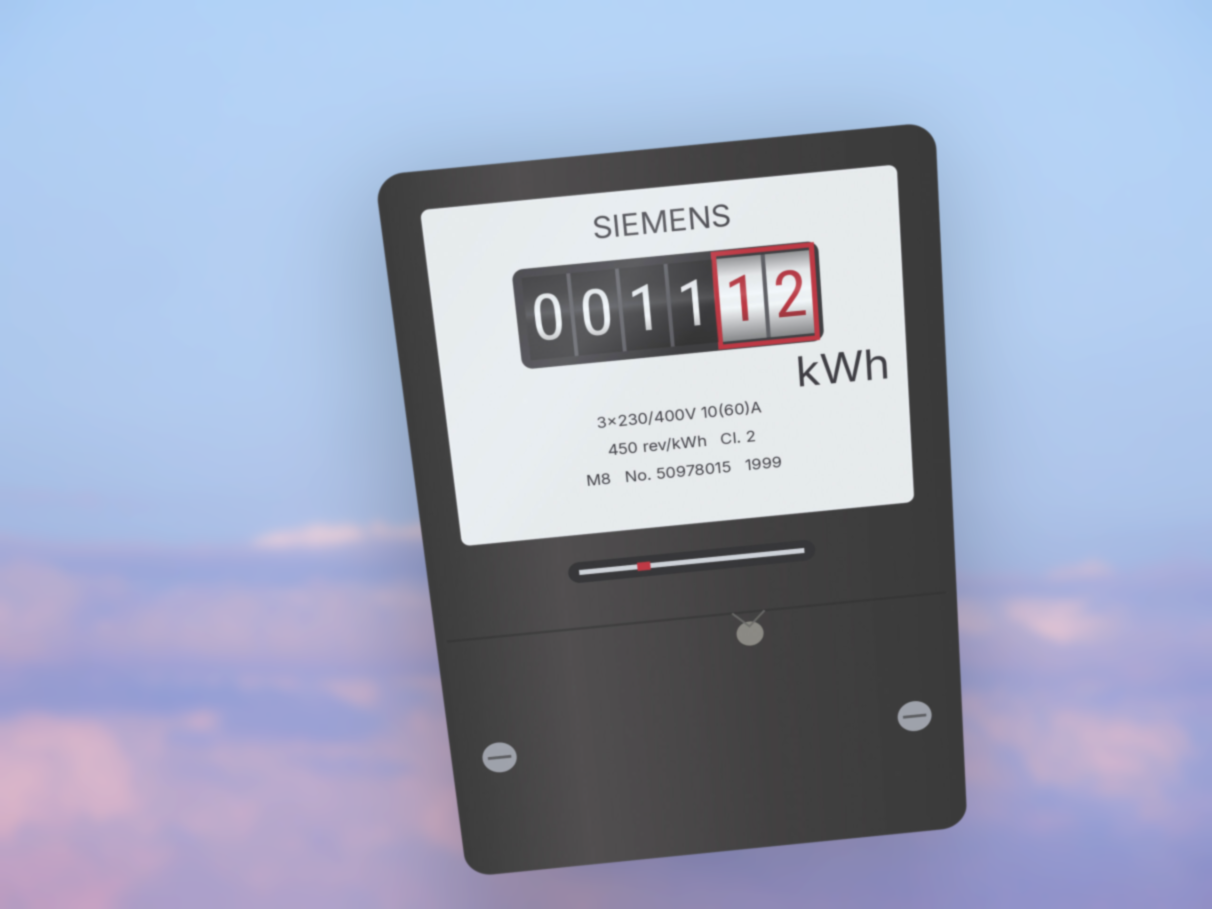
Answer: kWh 11.12
